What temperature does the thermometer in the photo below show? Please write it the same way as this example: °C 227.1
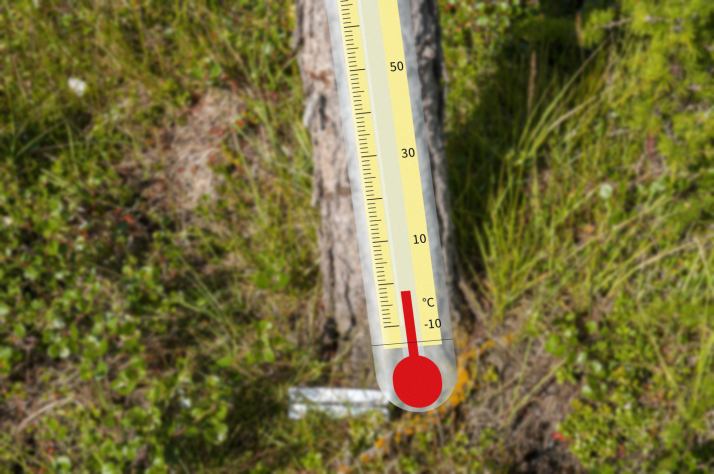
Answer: °C -2
